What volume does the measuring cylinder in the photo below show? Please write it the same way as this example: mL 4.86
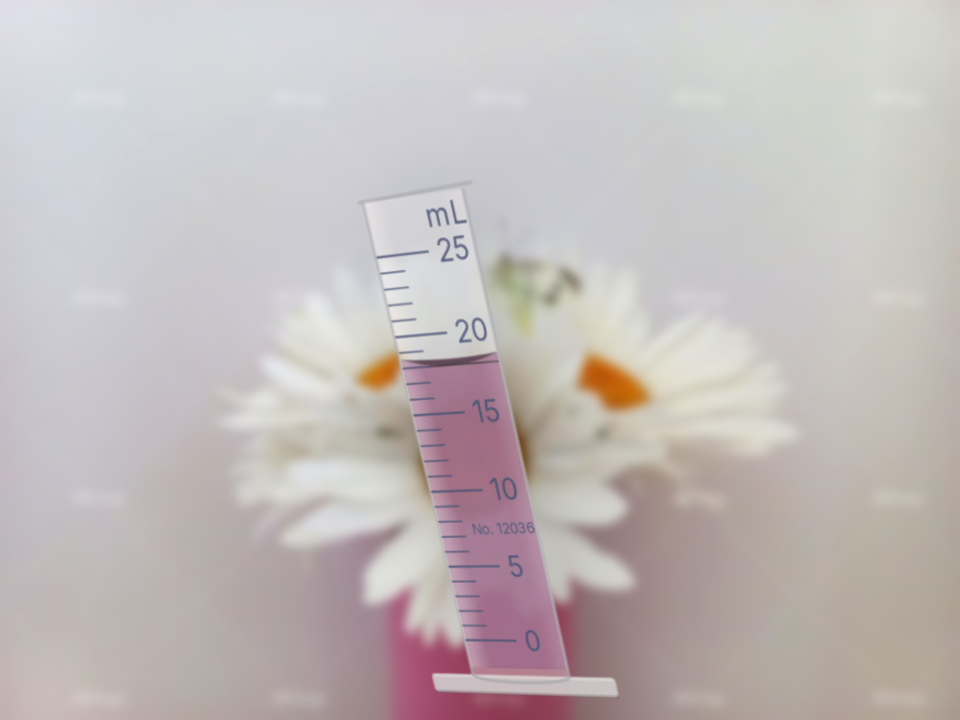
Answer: mL 18
